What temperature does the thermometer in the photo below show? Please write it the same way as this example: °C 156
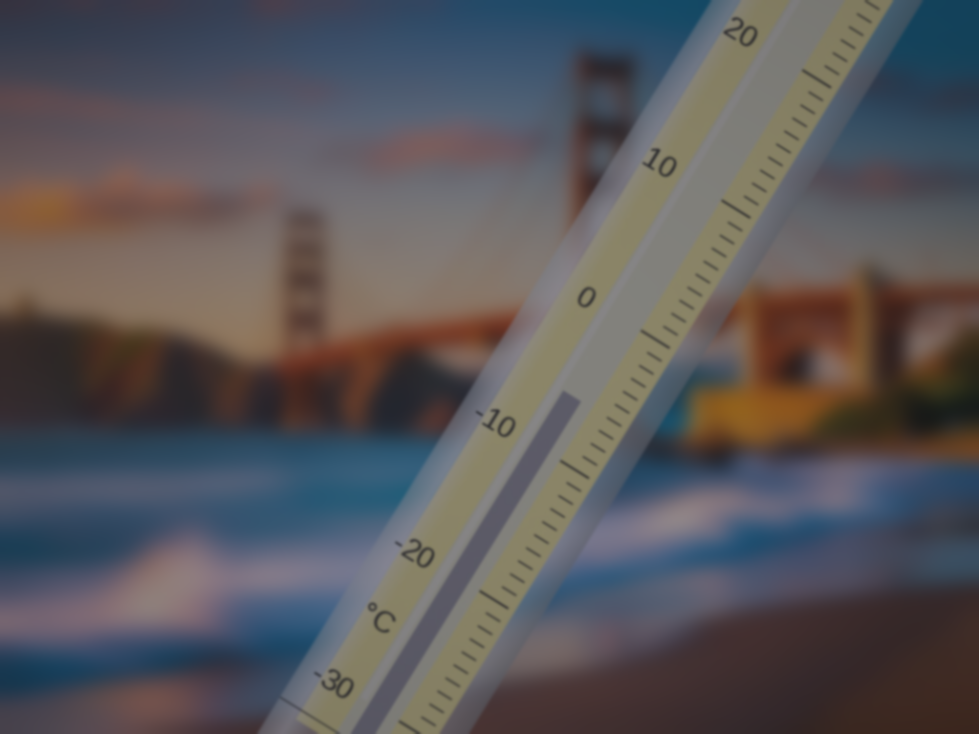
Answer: °C -6
